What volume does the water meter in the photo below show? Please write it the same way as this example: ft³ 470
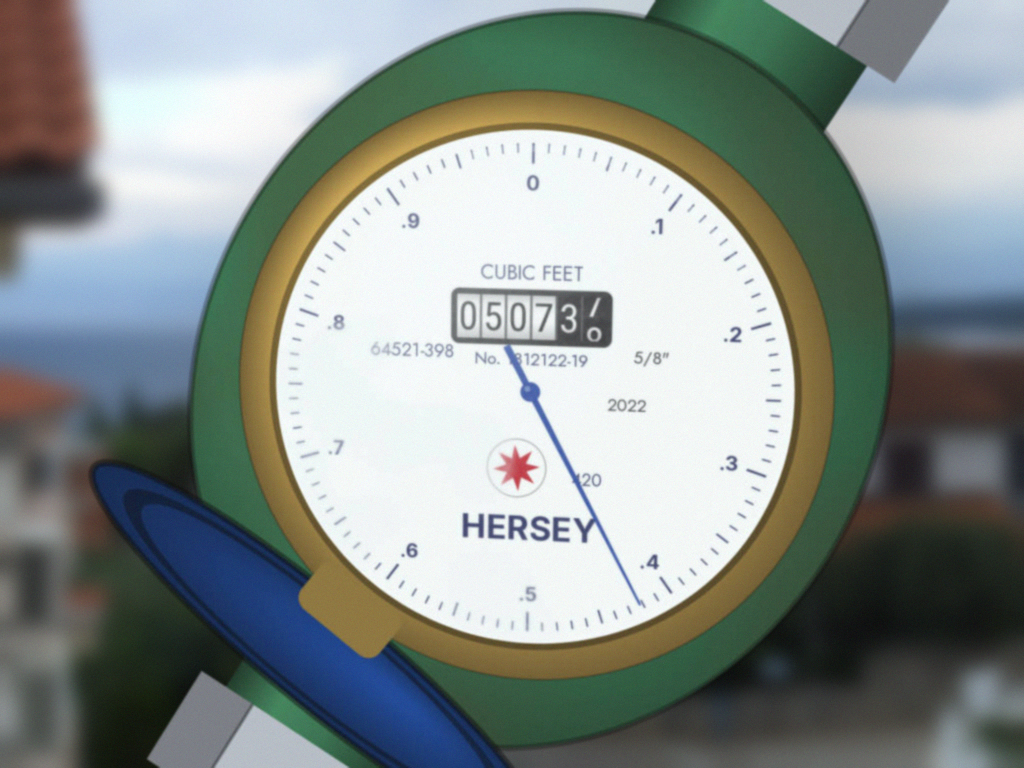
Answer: ft³ 50737.42
